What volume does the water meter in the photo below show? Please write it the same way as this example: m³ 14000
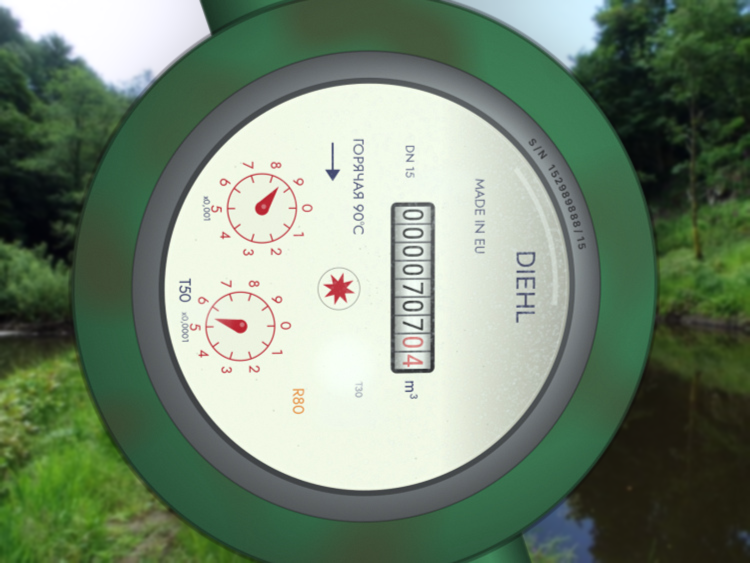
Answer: m³ 707.0485
